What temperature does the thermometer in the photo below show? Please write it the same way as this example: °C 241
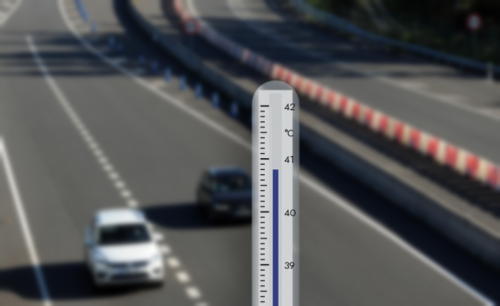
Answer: °C 40.8
